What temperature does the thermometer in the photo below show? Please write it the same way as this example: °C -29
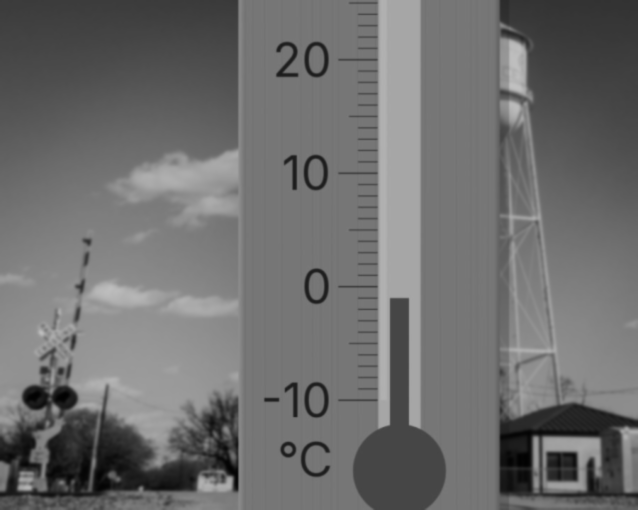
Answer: °C -1
